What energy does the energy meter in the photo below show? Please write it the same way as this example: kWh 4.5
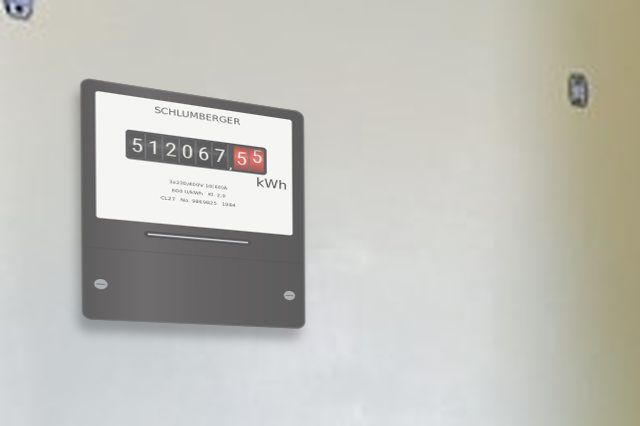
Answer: kWh 512067.55
